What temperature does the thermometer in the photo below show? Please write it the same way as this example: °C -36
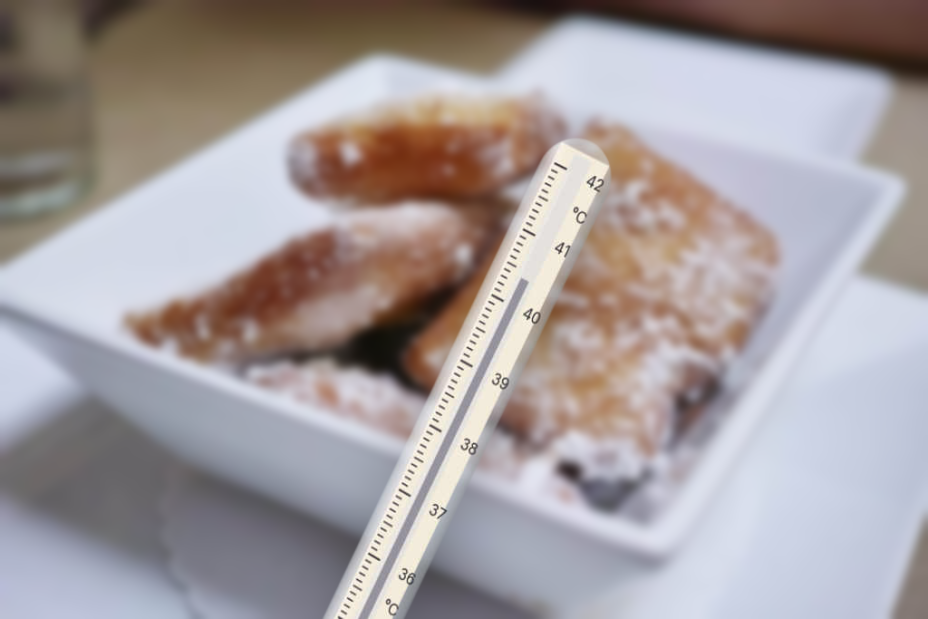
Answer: °C 40.4
